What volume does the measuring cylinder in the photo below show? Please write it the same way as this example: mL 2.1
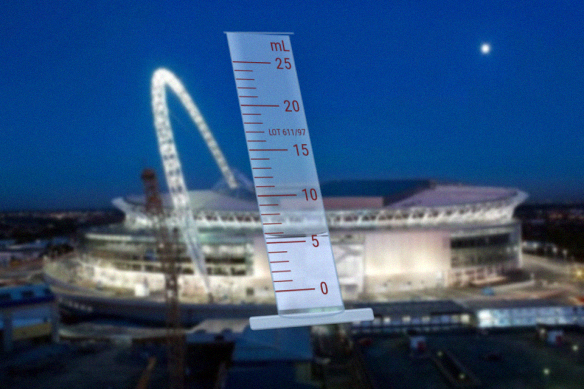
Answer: mL 5.5
